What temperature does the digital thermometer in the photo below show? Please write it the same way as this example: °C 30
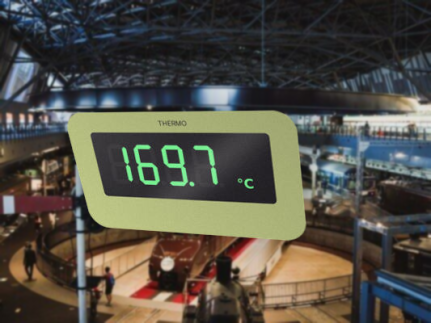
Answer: °C 169.7
